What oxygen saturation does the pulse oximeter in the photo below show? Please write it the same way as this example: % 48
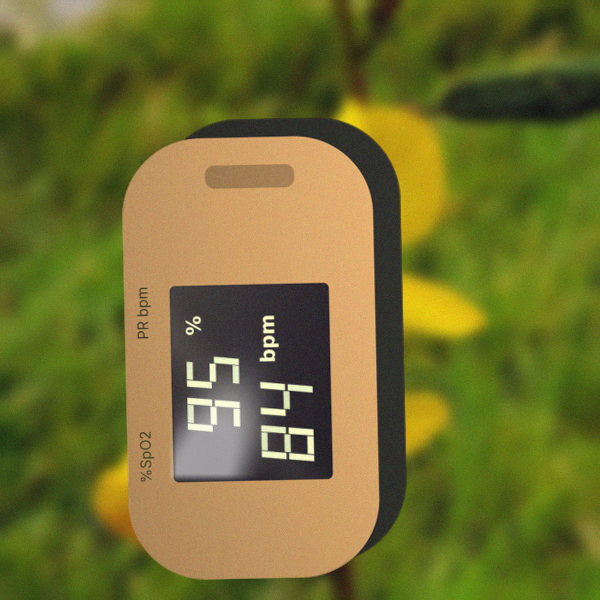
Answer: % 95
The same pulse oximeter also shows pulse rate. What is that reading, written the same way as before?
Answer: bpm 84
